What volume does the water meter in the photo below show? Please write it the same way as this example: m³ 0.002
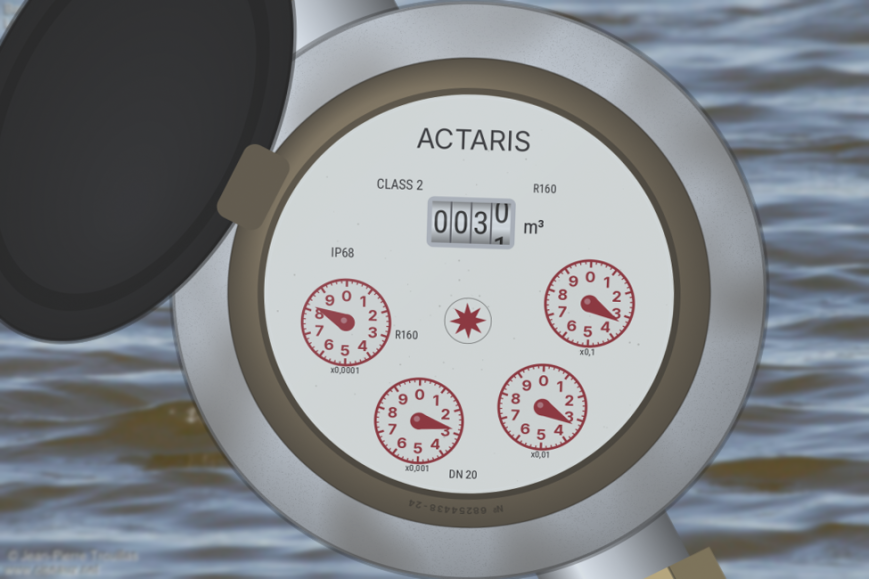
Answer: m³ 30.3328
